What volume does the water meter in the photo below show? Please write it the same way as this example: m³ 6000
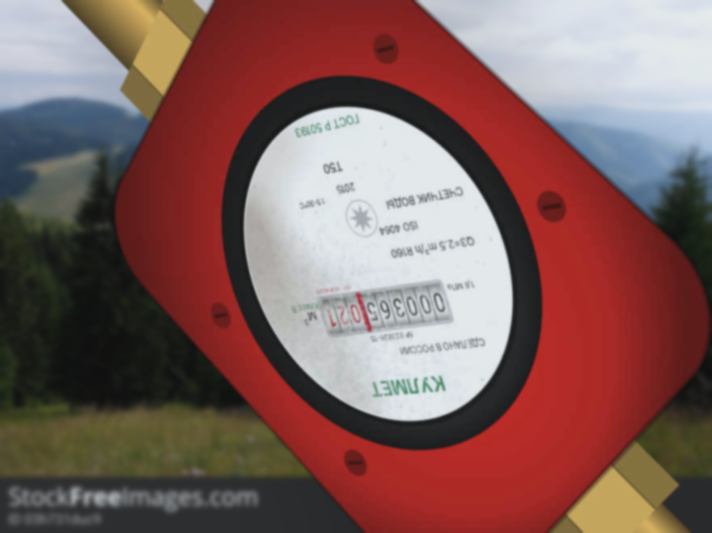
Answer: m³ 365.021
